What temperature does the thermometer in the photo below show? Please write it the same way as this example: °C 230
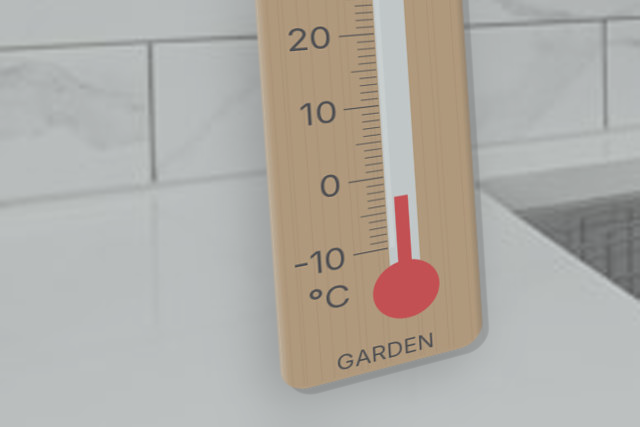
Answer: °C -3
